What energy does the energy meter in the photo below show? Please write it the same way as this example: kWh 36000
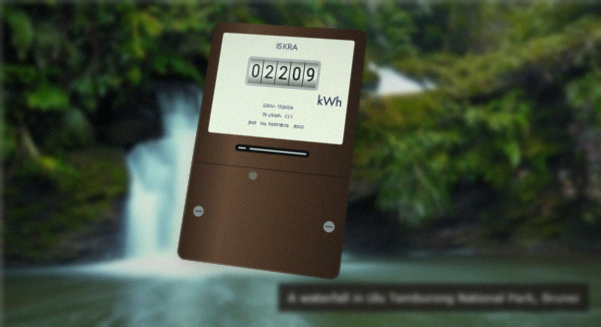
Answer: kWh 2209
